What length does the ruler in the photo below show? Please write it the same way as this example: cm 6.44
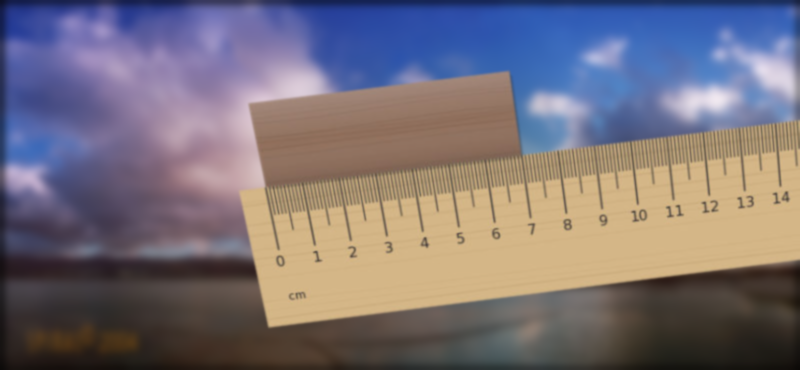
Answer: cm 7
